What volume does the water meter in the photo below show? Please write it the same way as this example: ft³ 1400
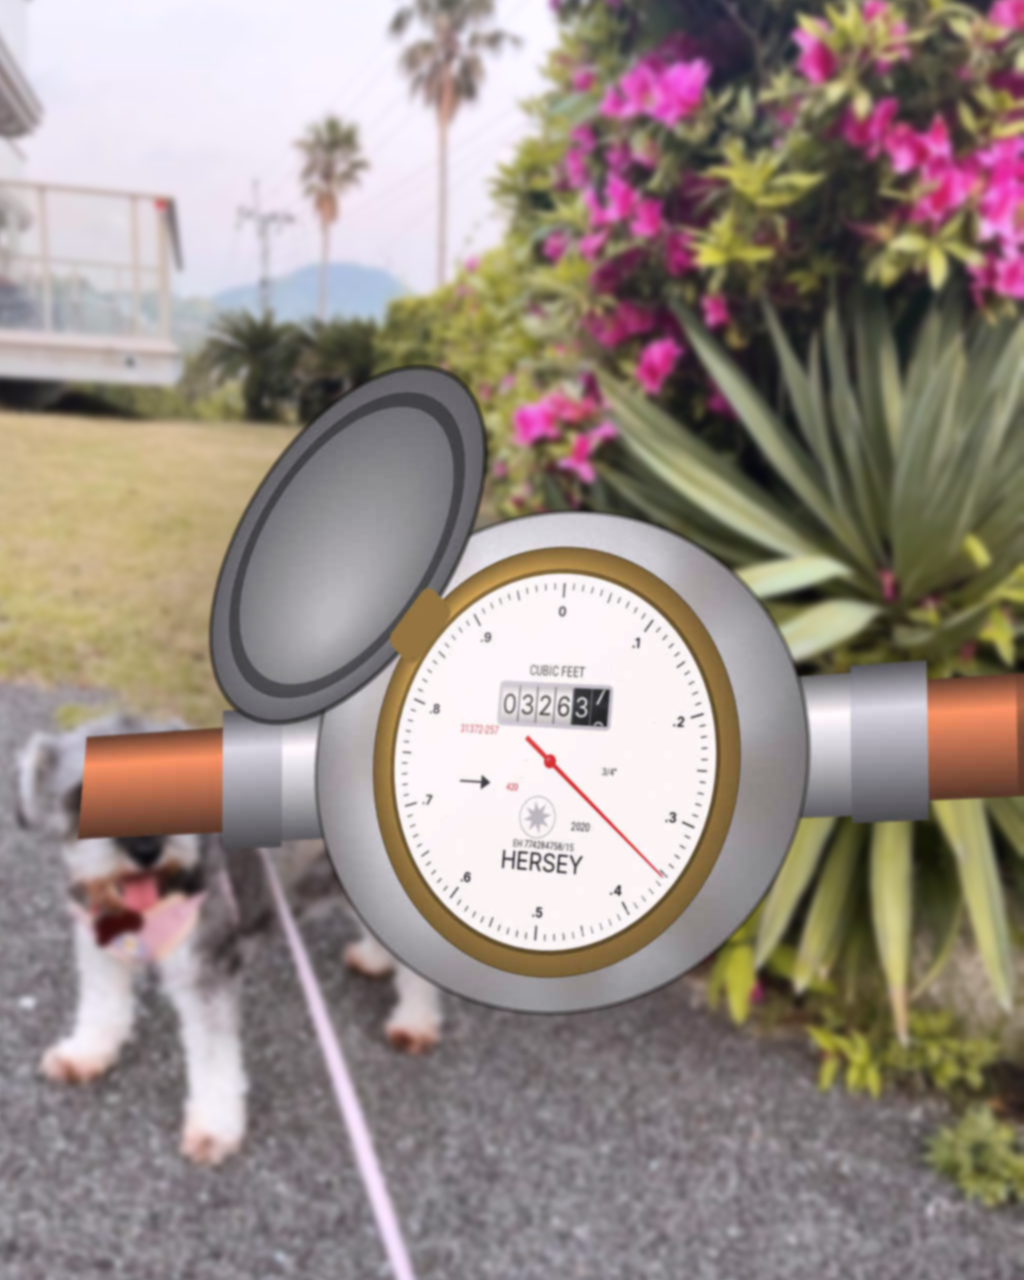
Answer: ft³ 32637.35
